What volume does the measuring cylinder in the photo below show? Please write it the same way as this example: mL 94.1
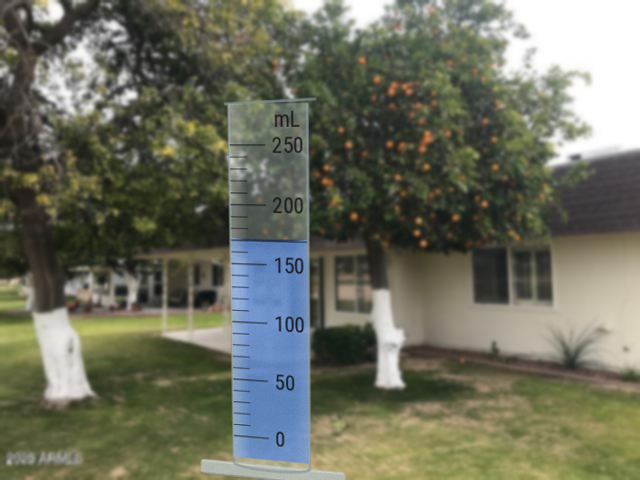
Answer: mL 170
